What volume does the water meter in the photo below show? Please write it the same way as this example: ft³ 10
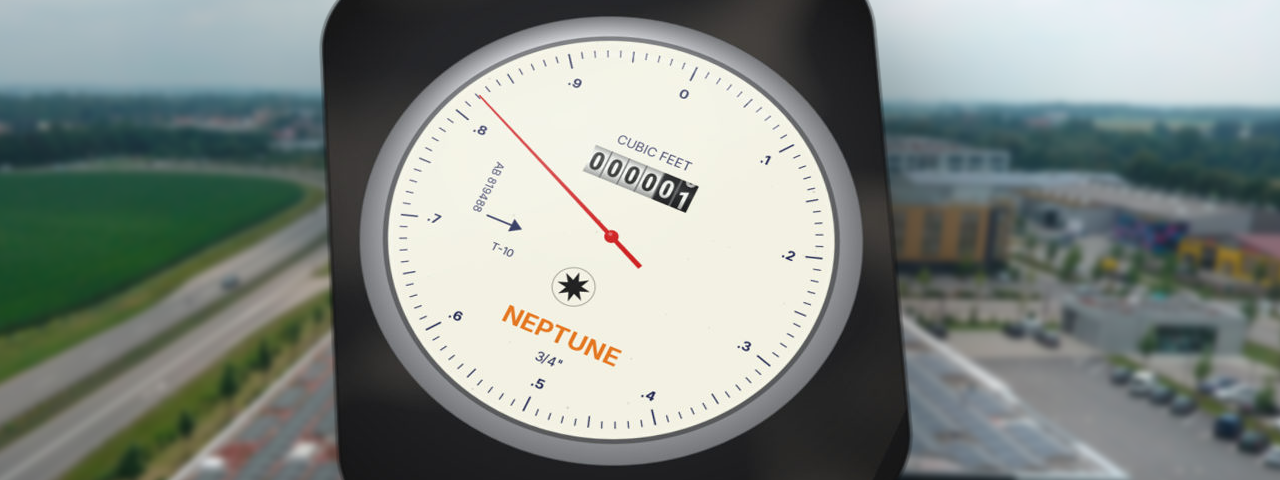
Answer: ft³ 0.82
